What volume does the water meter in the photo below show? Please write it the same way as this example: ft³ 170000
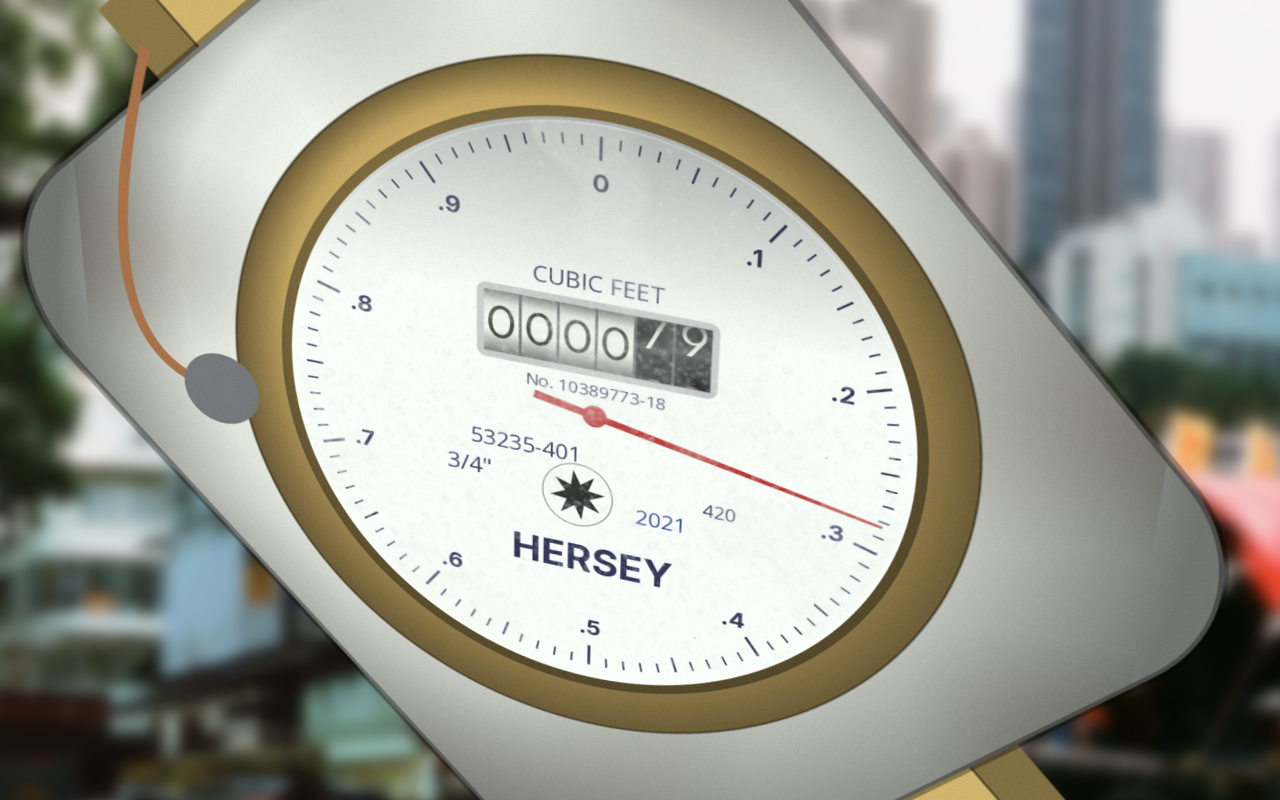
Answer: ft³ 79.28
